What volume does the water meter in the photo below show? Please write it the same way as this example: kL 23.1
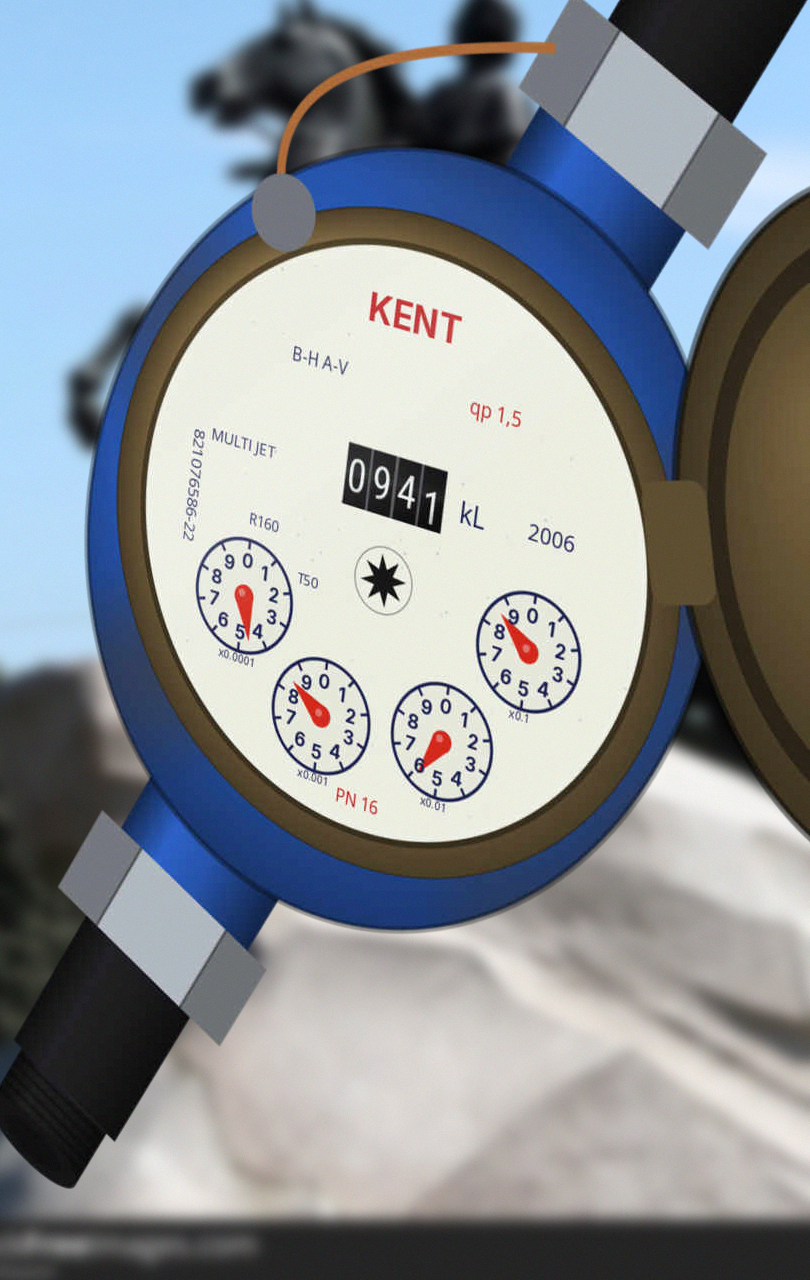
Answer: kL 940.8584
